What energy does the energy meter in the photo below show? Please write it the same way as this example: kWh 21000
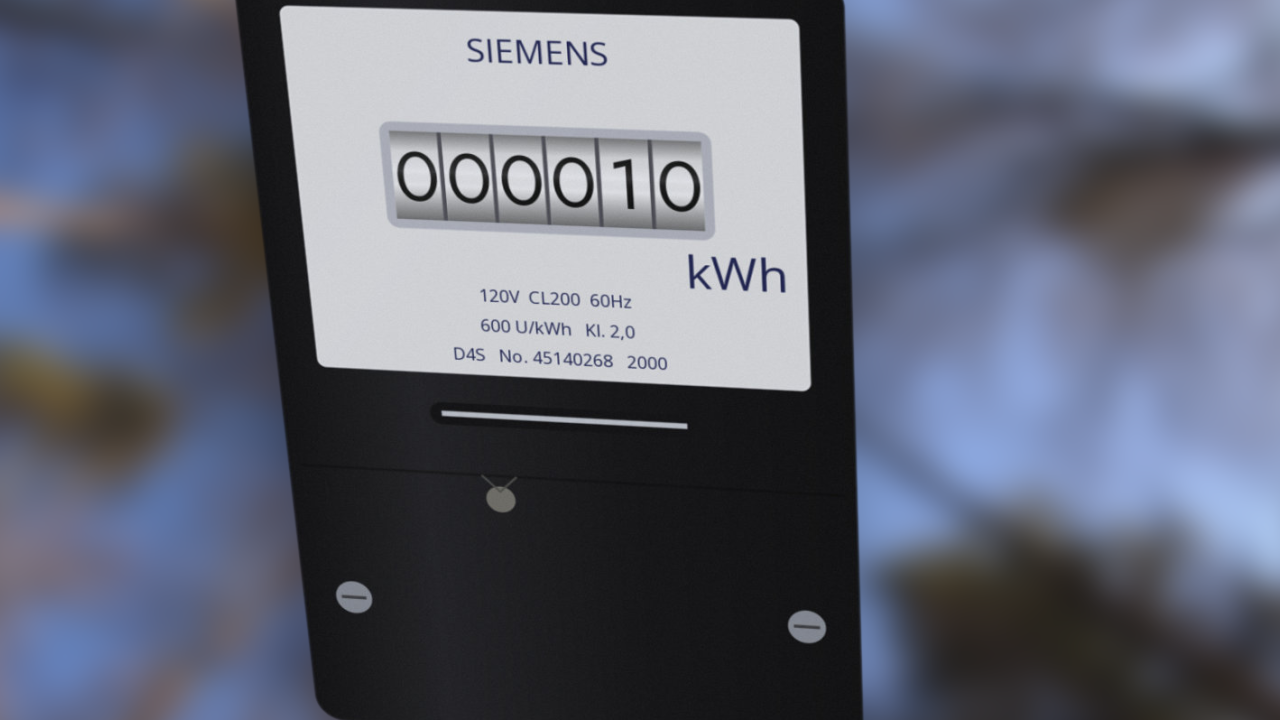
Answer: kWh 10
